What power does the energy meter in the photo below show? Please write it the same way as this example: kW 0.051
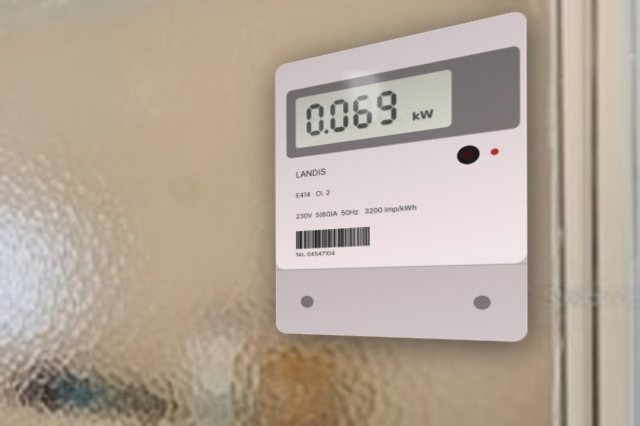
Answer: kW 0.069
